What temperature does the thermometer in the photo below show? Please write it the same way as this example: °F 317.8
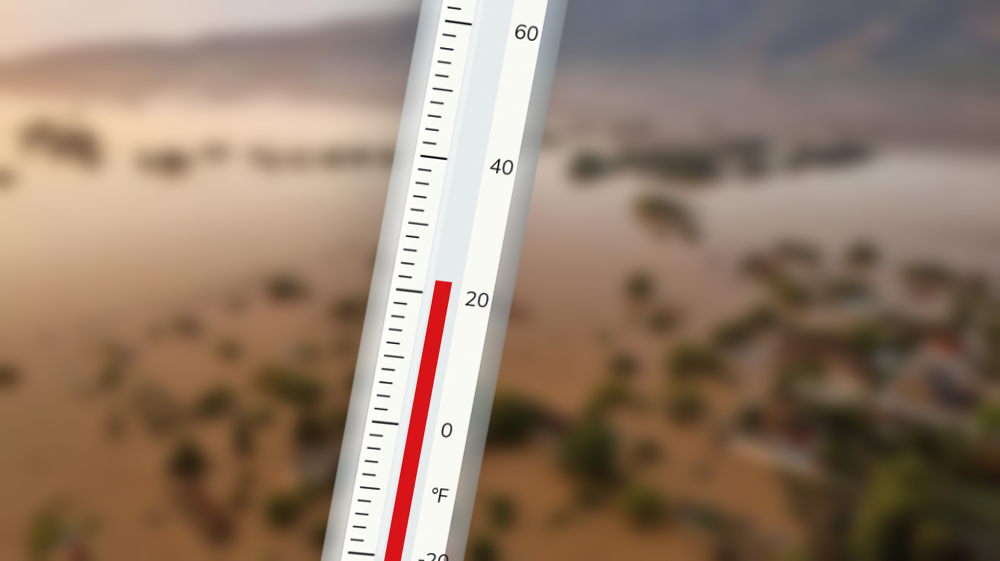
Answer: °F 22
